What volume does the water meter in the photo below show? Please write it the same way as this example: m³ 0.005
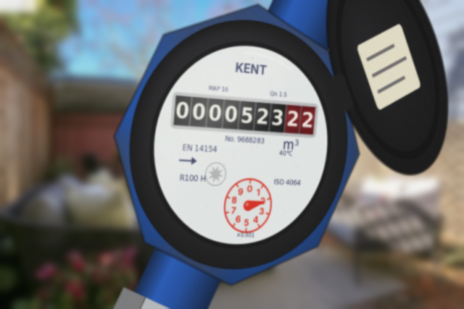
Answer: m³ 523.222
